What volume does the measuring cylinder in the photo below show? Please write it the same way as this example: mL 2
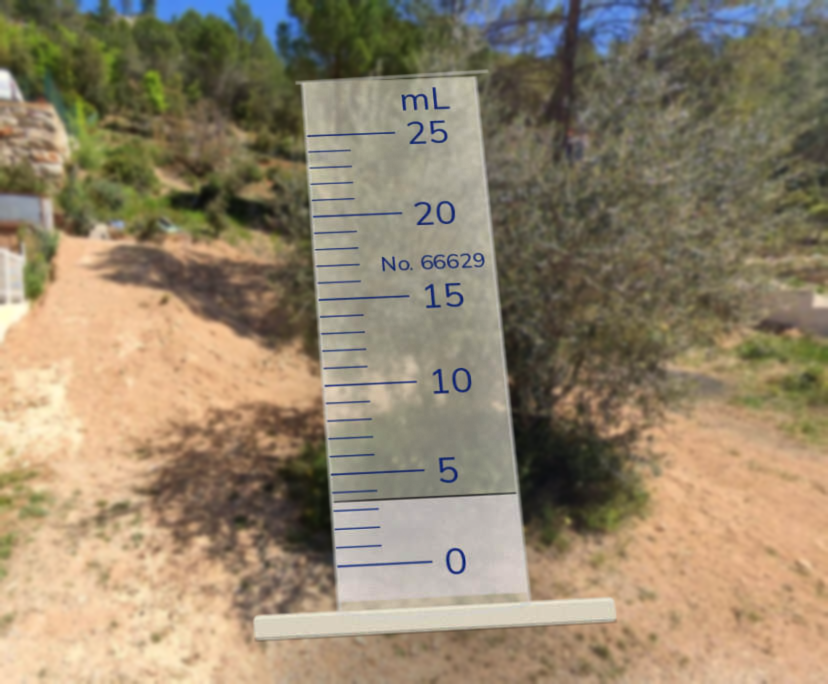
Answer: mL 3.5
